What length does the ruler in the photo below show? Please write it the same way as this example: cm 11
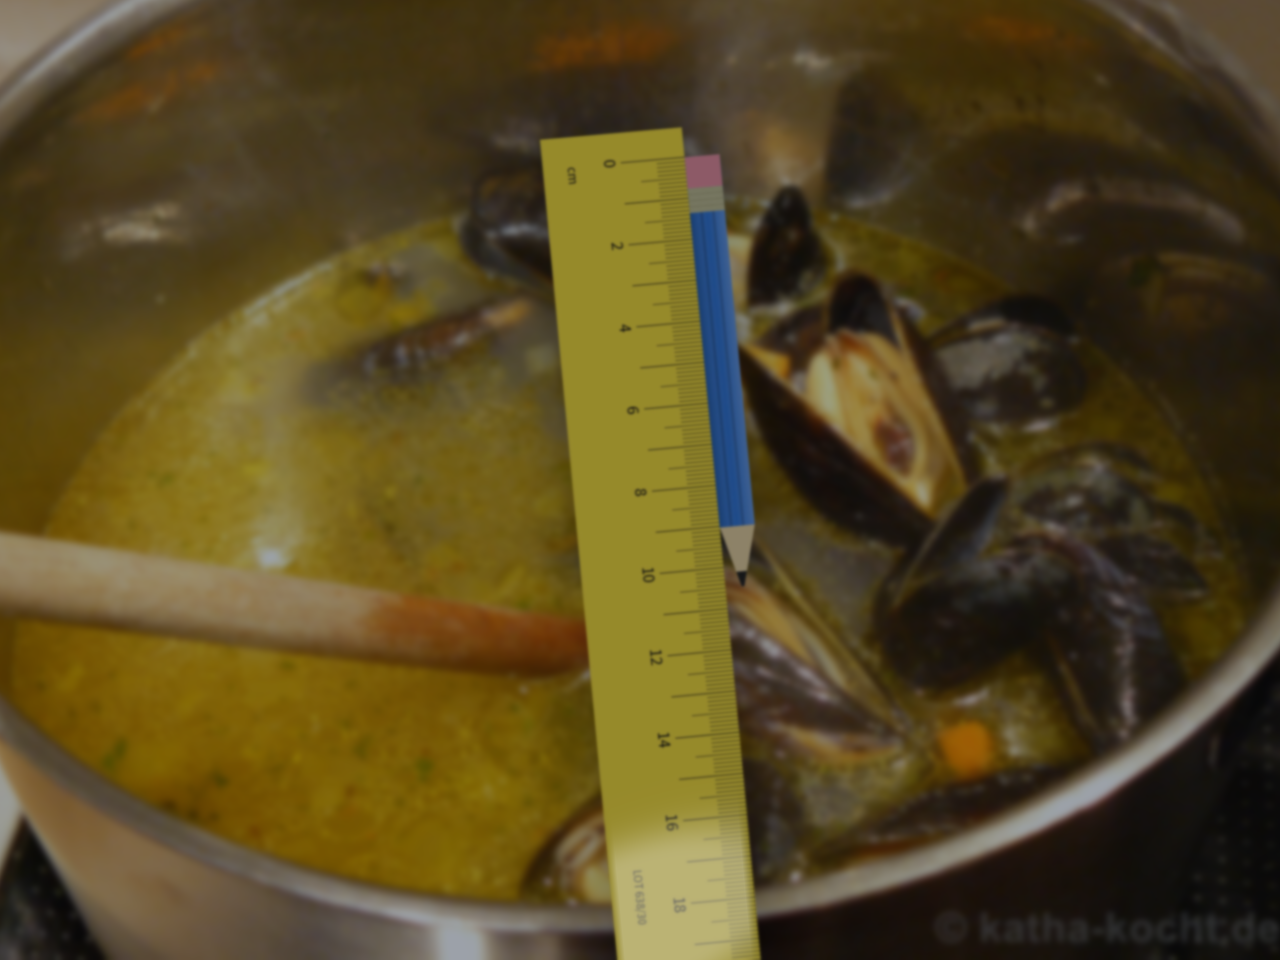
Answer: cm 10.5
